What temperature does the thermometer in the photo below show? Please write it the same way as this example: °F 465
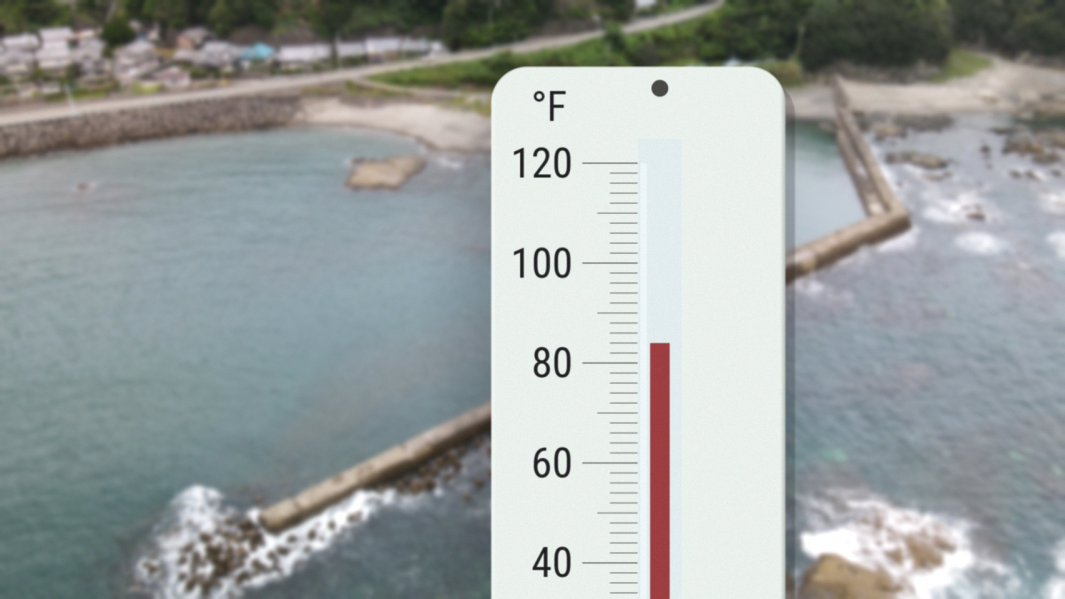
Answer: °F 84
